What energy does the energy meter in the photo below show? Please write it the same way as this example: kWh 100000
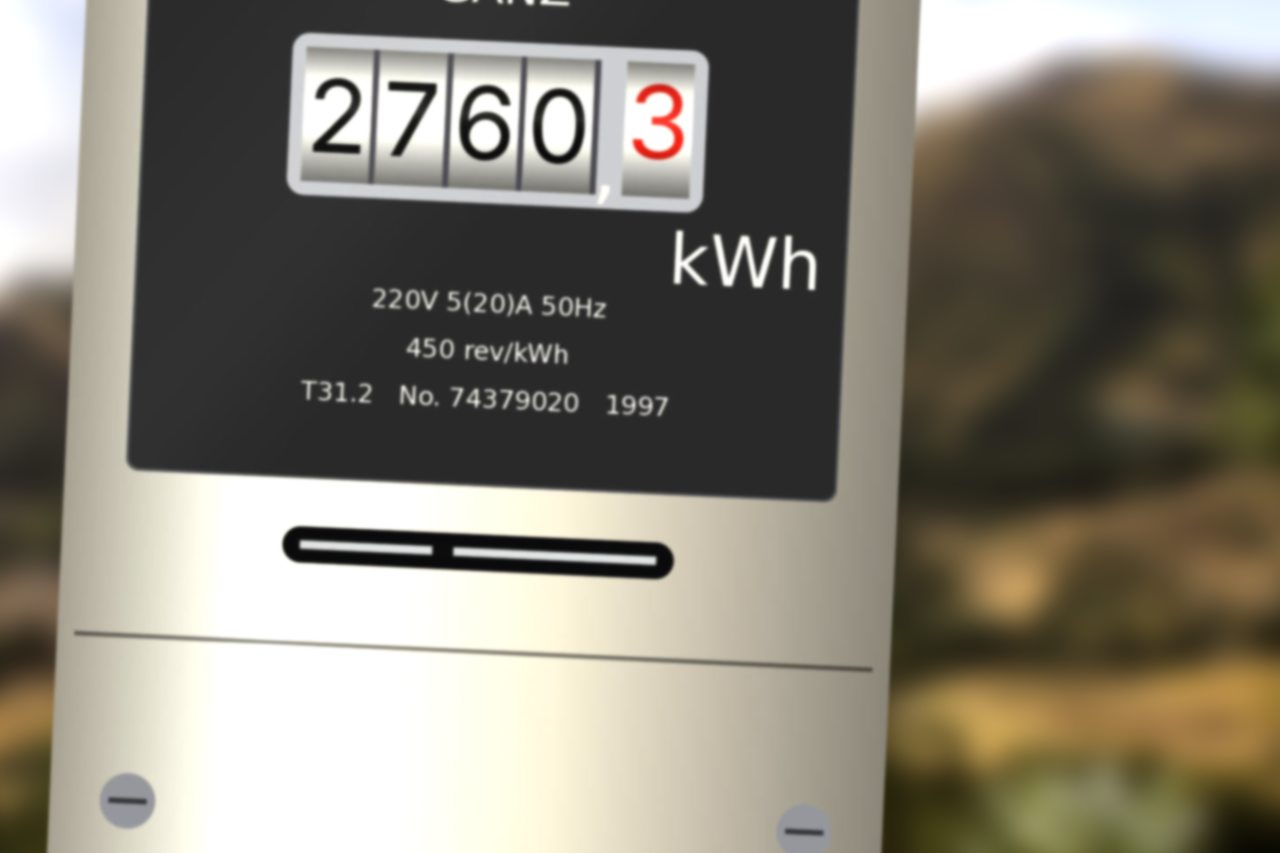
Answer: kWh 2760.3
